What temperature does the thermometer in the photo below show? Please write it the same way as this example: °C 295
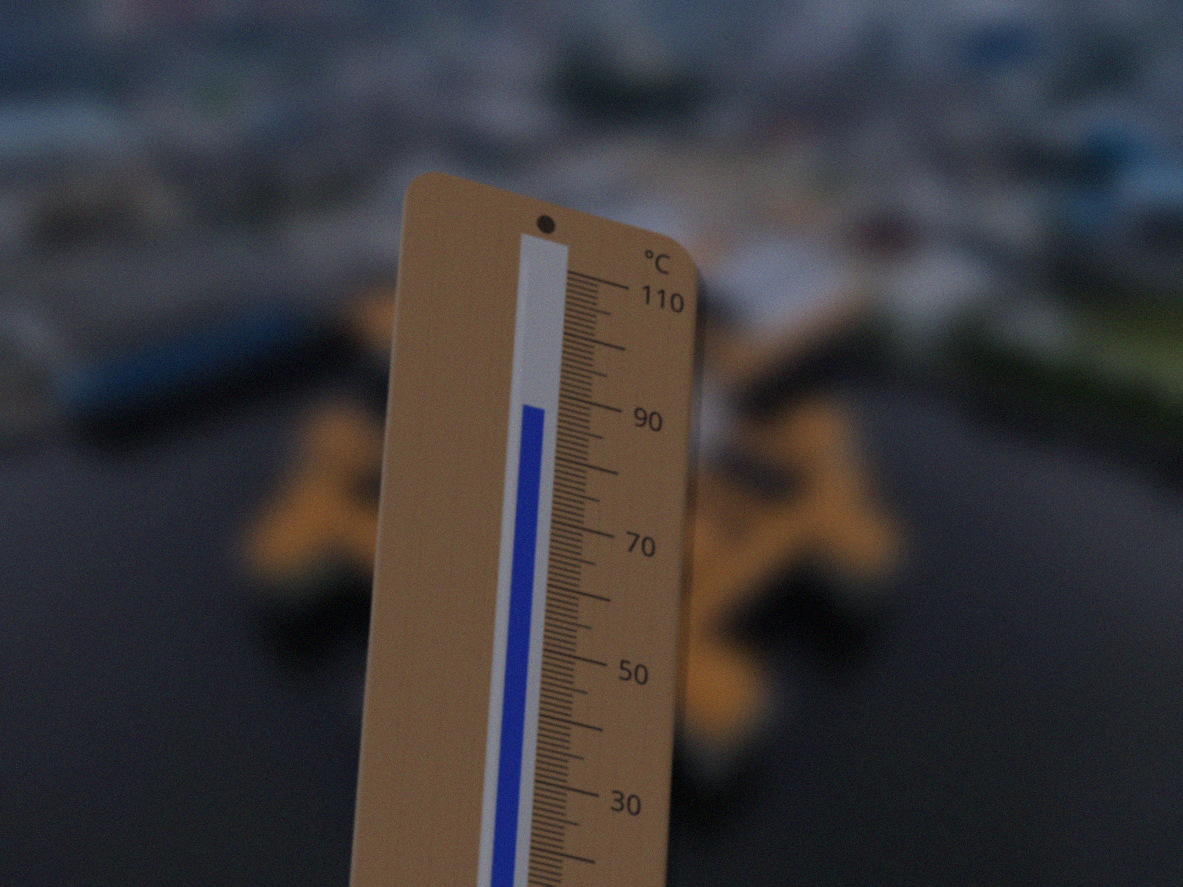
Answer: °C 87
